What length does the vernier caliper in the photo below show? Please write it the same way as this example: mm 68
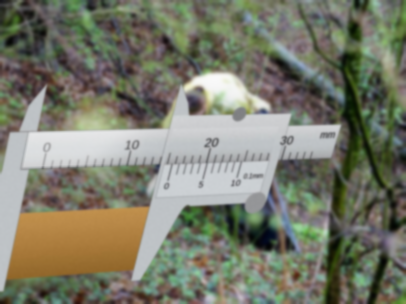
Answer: mm 15.6
